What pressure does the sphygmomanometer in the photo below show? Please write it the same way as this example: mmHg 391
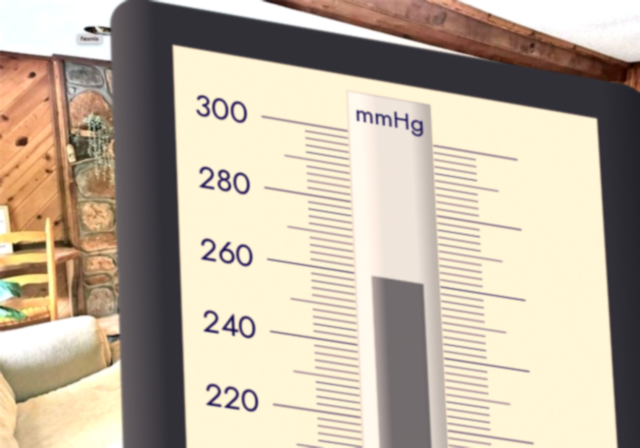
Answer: mmHg 260
